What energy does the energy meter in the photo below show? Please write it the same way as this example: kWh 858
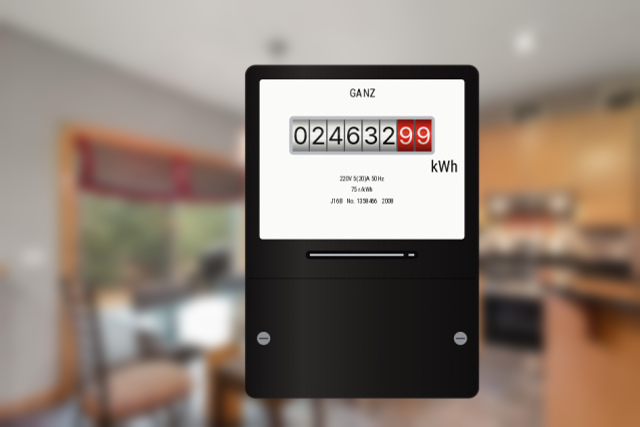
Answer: kWh 24632.99
